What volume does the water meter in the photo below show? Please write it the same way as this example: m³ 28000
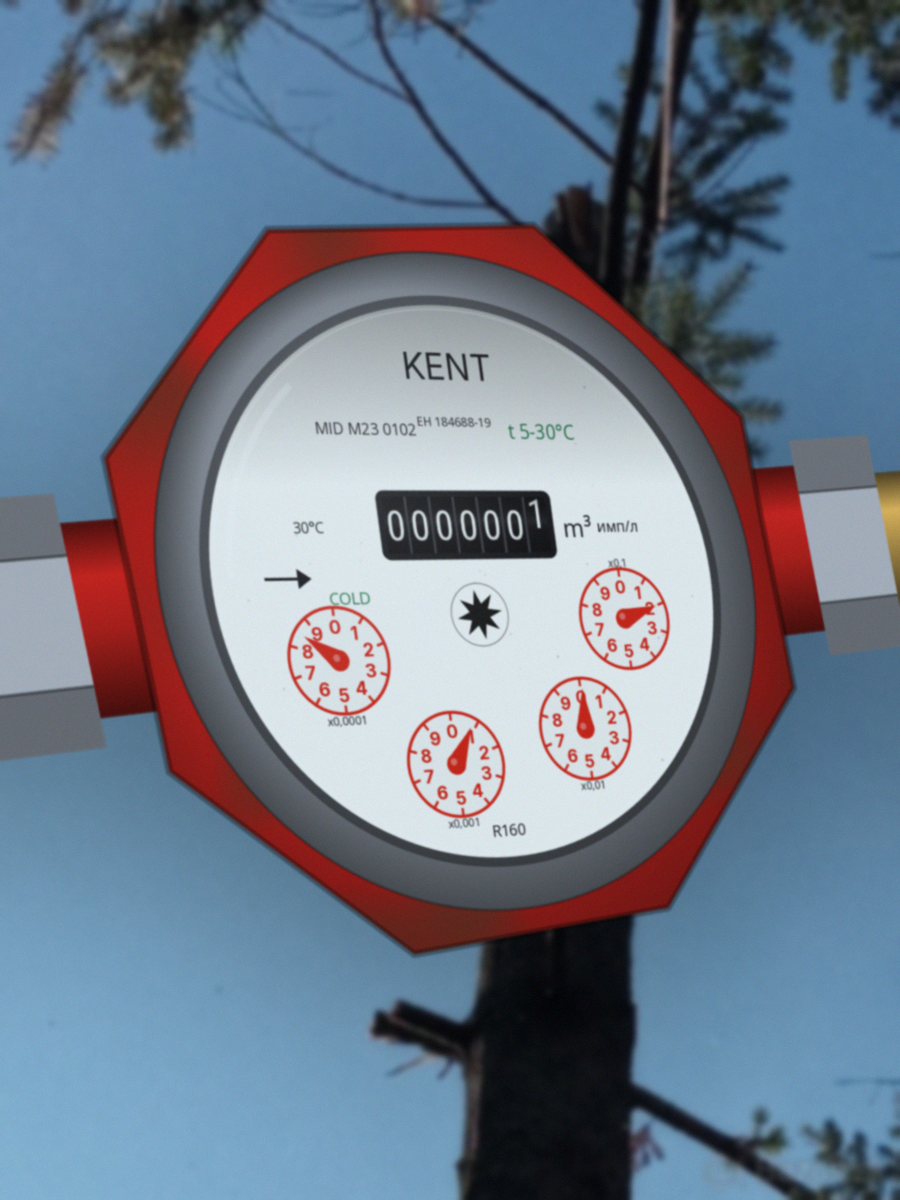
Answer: m³ 1.2008
